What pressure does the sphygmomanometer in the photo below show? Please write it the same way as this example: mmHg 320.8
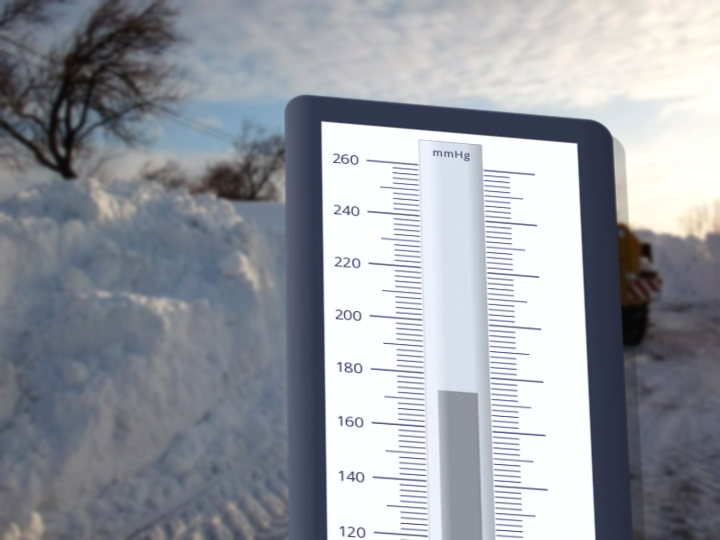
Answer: mmHg 174
